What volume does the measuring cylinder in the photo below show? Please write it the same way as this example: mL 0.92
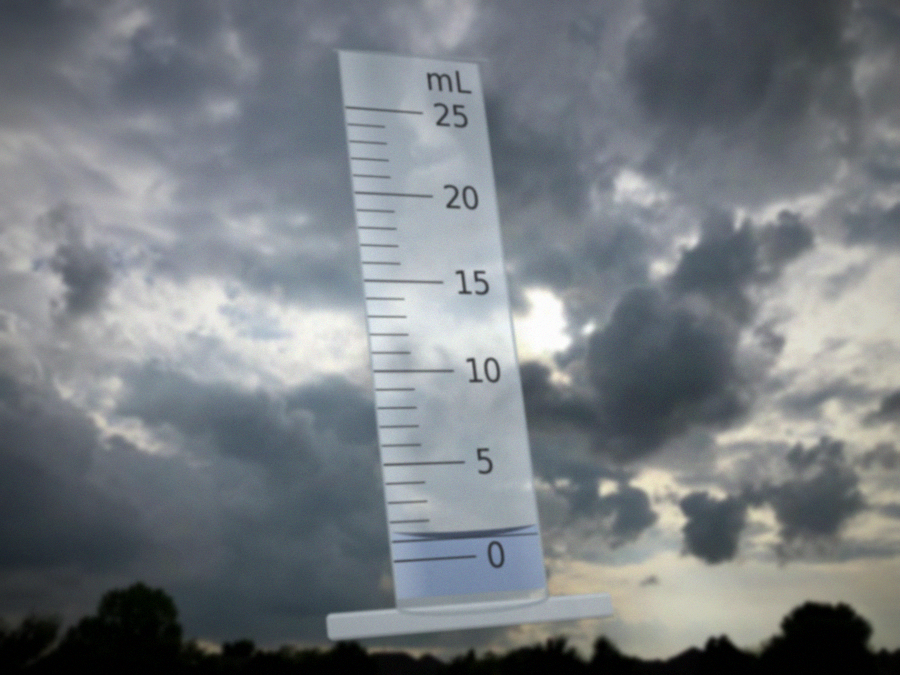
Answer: mL 1
